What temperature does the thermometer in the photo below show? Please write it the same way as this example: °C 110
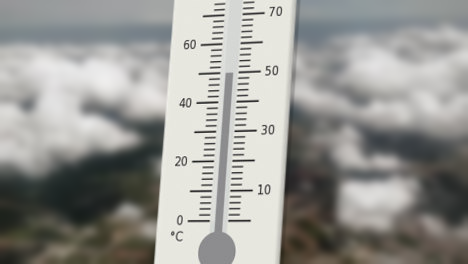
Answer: °C 50
